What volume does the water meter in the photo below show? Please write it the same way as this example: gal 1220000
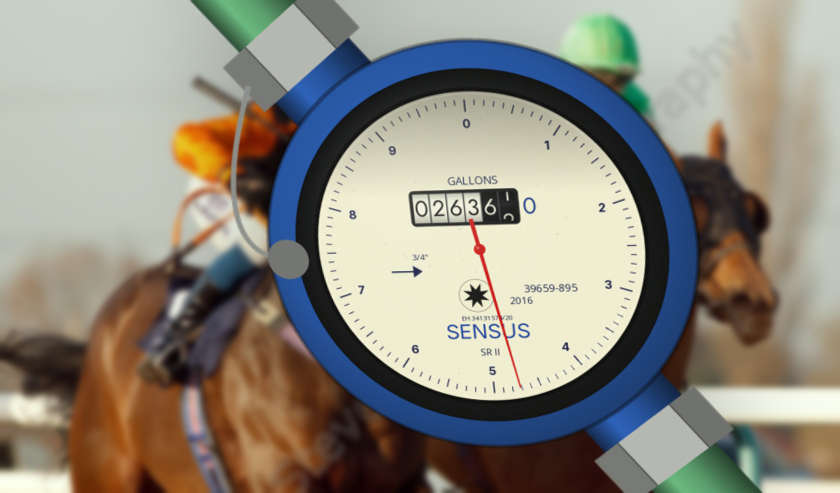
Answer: gal 263614.7
